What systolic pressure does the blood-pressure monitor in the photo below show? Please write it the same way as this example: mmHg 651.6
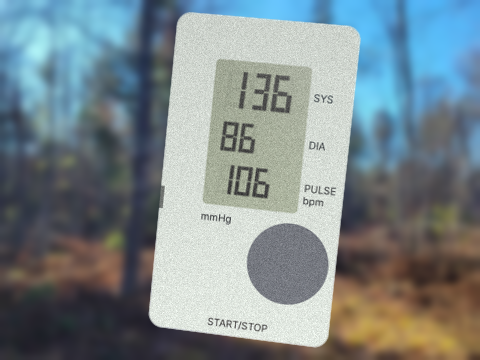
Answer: mmHg 136
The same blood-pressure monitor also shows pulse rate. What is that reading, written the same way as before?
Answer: bpm 106
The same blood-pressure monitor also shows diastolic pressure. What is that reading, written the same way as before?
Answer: mmHg 86
